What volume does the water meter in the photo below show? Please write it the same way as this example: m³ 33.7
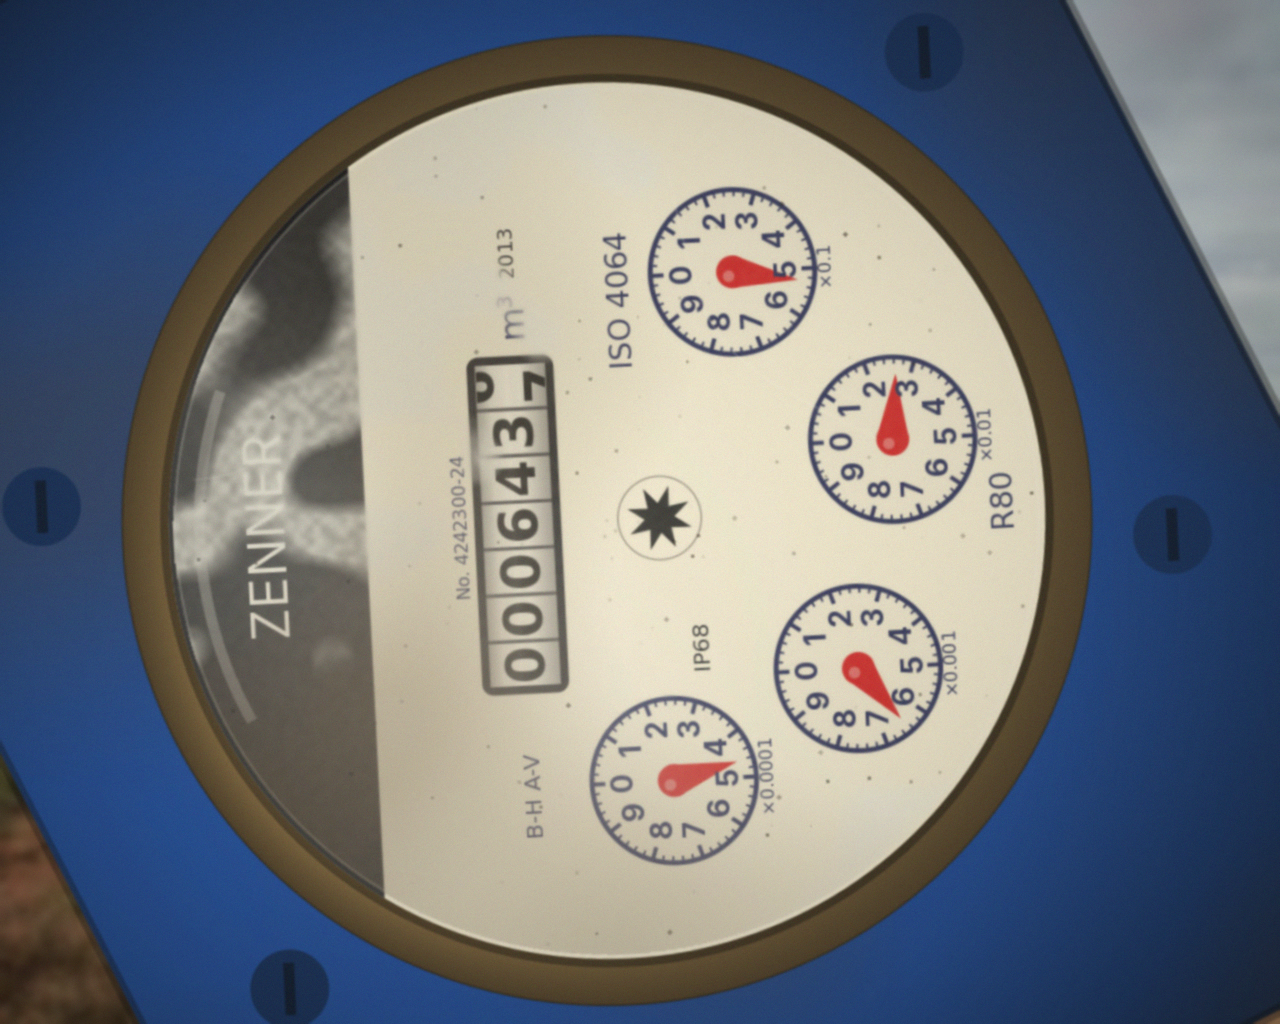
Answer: m³ 6436.5264
